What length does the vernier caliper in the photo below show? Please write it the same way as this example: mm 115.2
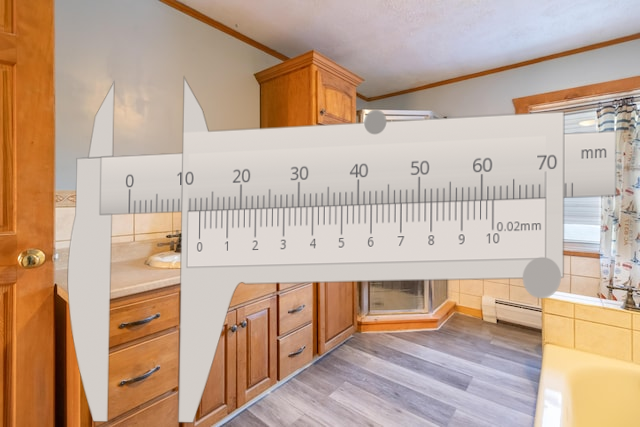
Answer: mm 12.8
